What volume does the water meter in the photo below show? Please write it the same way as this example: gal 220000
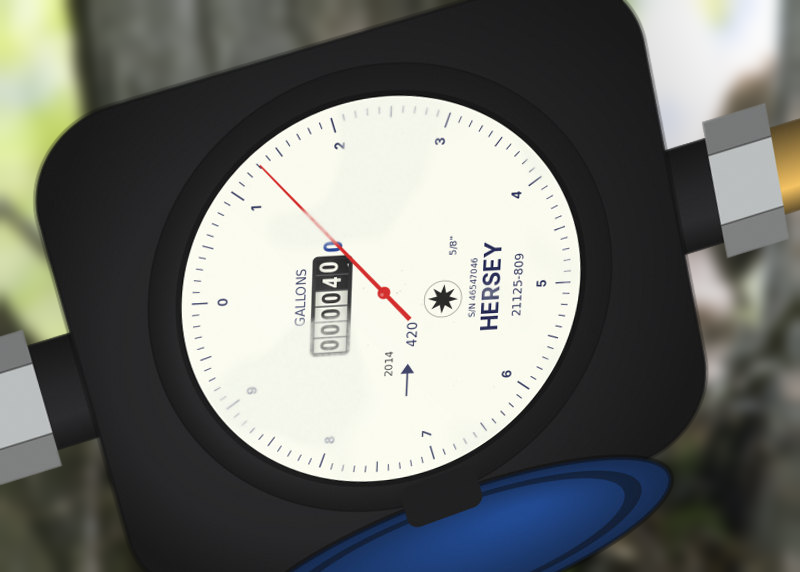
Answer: gal 401.3
